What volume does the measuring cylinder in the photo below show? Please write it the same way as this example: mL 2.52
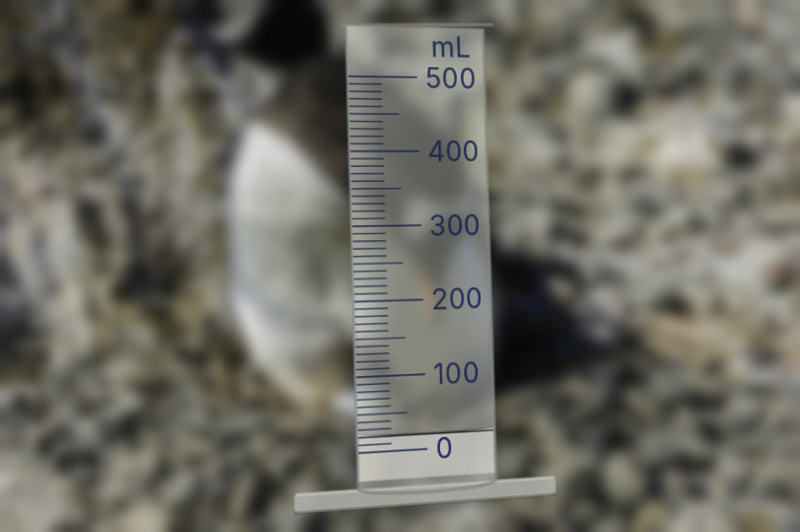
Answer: mL 20
